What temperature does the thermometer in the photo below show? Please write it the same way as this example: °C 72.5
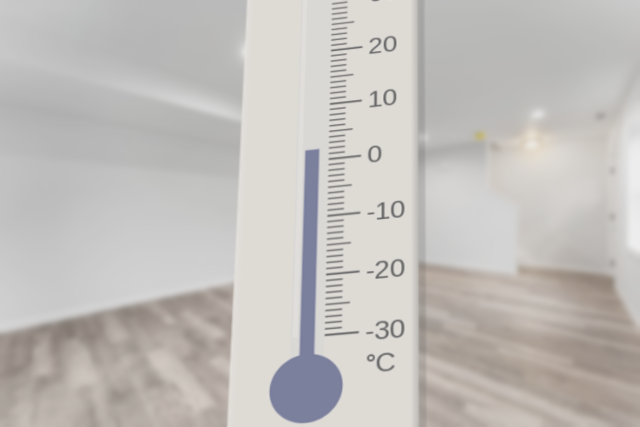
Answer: °C 2
